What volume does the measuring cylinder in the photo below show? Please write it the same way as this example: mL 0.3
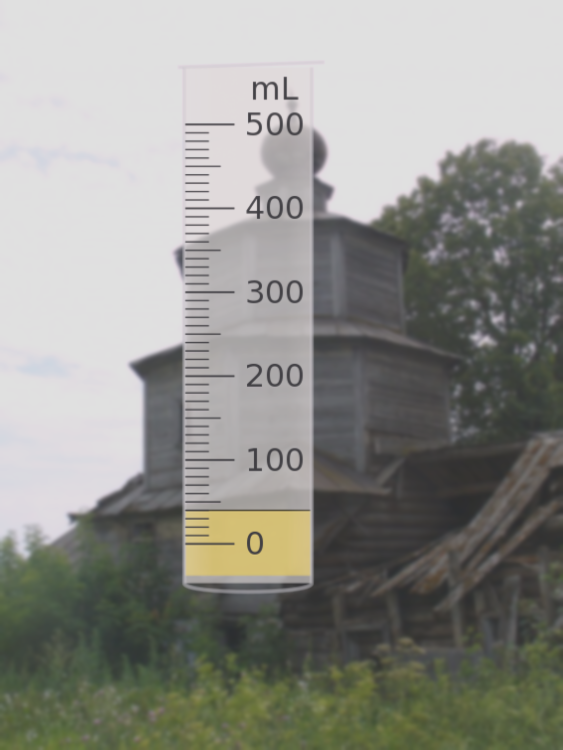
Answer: mL 40
